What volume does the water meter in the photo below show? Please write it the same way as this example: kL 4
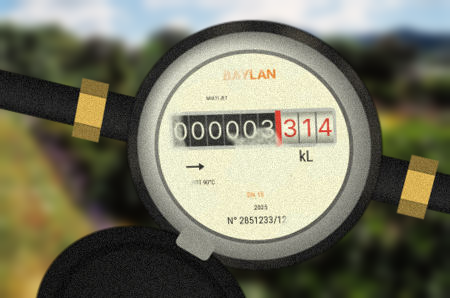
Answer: kL 3.314
